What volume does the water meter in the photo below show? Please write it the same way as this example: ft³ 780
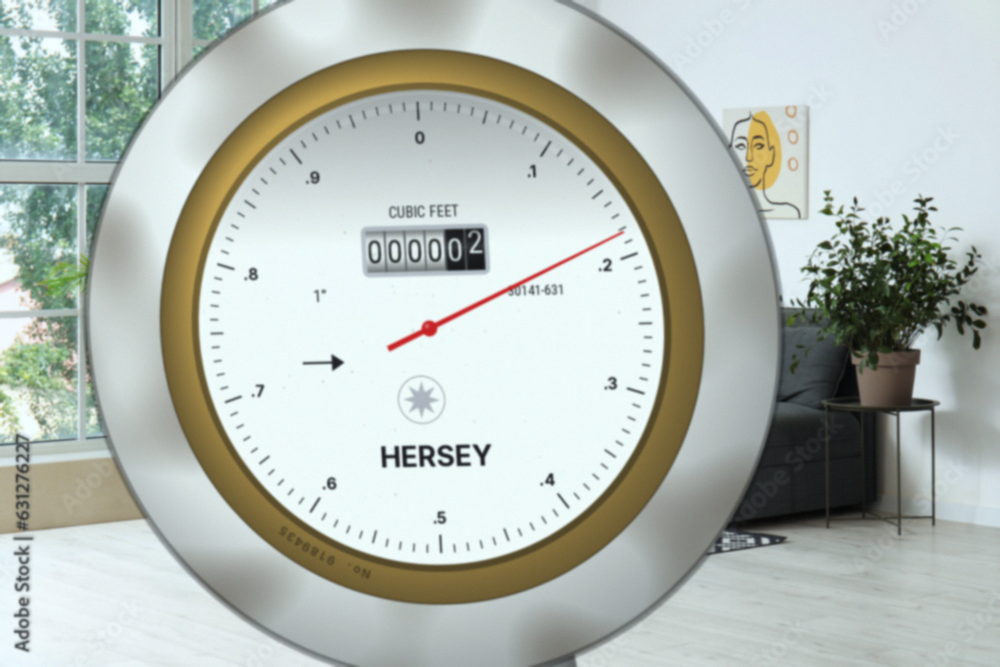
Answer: ft³ 2.18
